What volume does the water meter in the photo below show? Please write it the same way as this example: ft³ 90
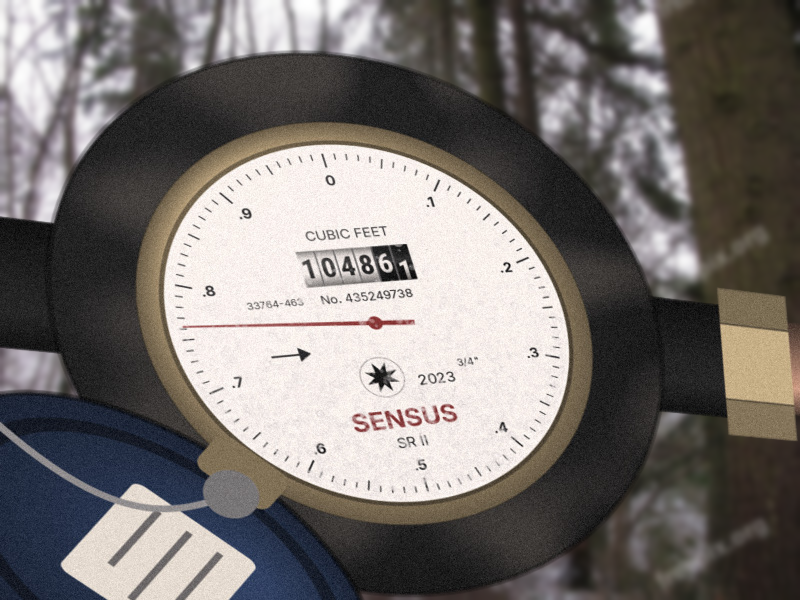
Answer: ft³ 104860.76
